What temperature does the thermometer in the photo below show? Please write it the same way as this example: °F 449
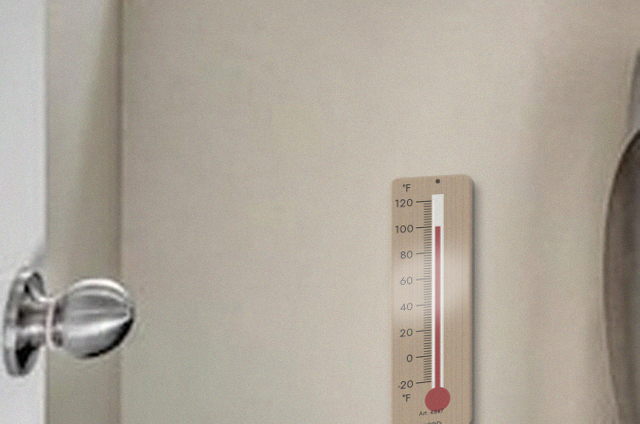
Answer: °F 100
